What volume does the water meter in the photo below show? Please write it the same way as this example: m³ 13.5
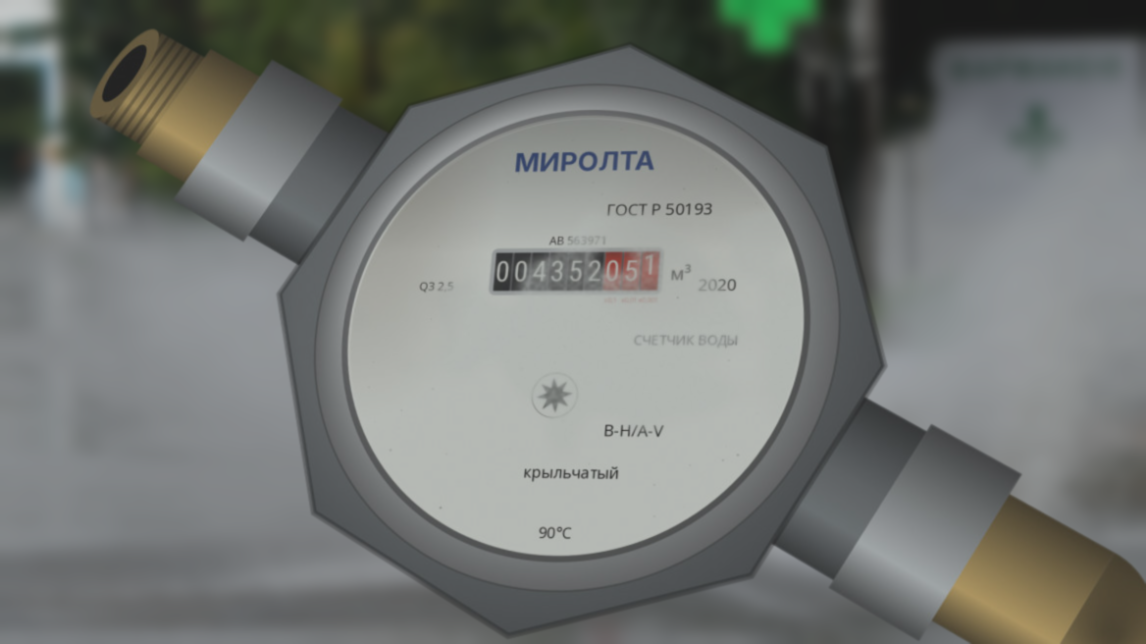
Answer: m³ 4352.051
